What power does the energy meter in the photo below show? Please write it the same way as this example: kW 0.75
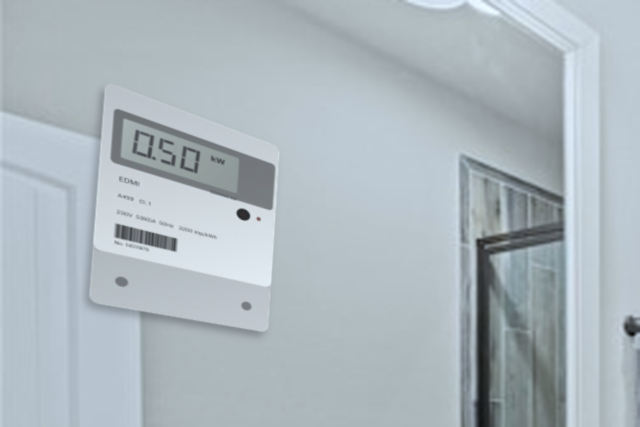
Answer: kW 0.50
